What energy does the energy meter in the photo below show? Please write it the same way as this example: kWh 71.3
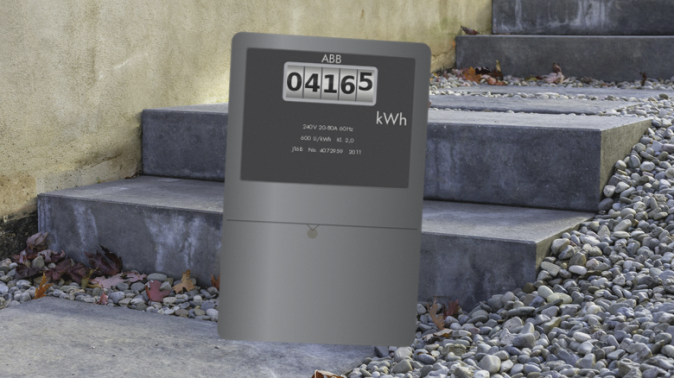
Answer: kWh 4165
